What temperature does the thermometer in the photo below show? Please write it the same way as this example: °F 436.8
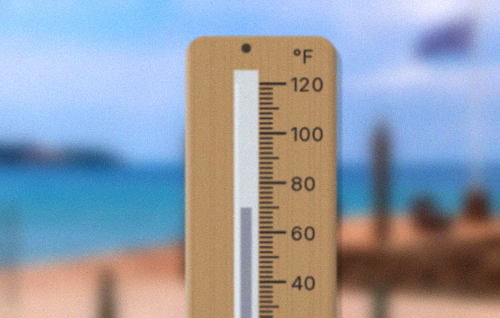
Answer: °F 70
